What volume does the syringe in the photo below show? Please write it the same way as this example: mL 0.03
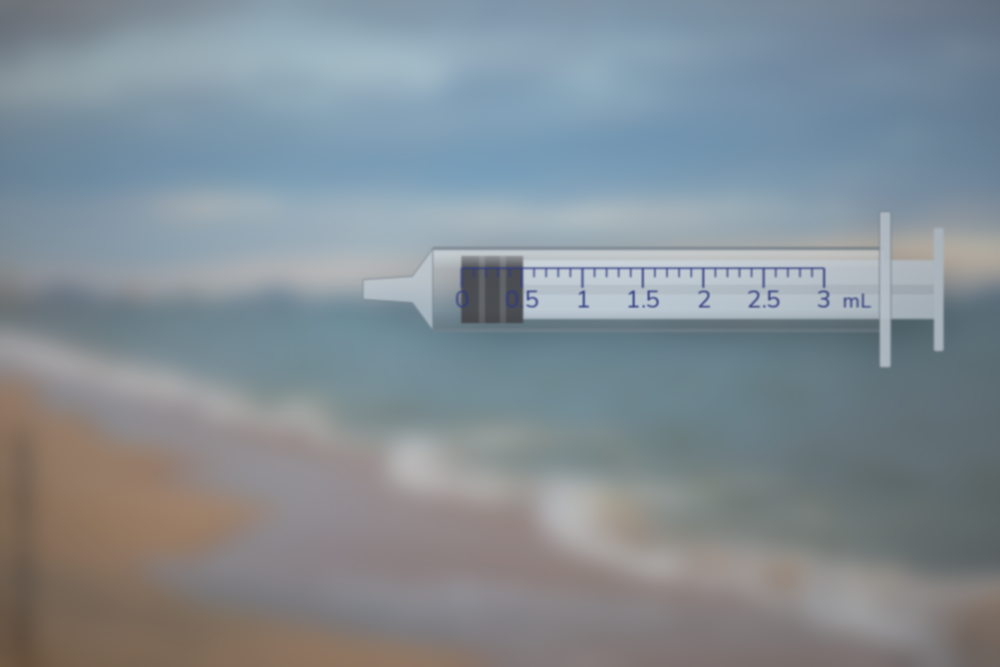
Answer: mL 0
